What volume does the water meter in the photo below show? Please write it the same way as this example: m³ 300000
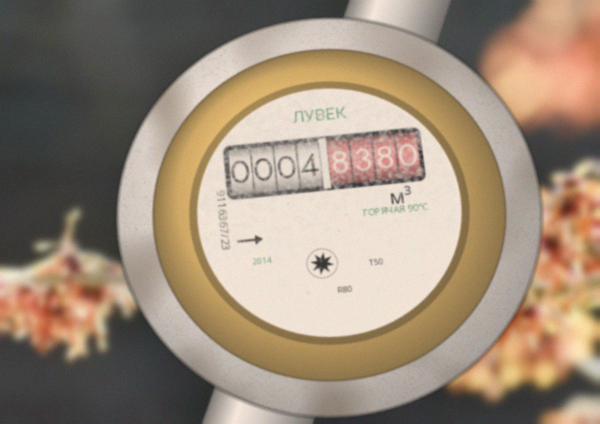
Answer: m³ 4.8380
